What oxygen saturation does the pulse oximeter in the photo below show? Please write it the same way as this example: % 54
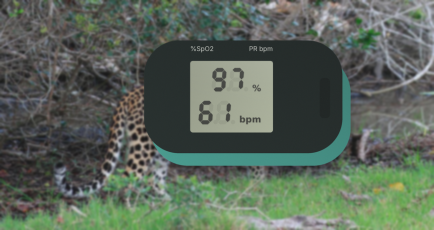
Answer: % 97
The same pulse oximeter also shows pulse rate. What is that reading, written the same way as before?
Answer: bpm 61
